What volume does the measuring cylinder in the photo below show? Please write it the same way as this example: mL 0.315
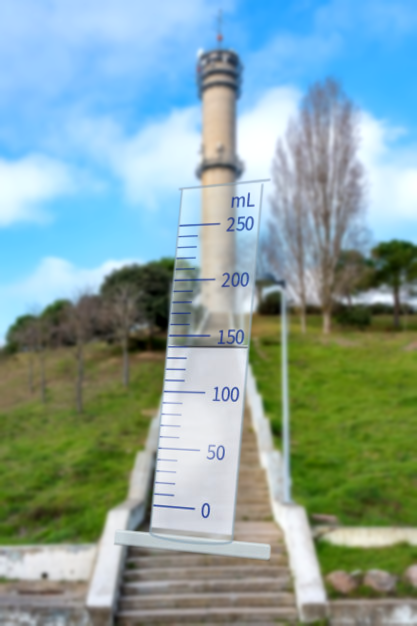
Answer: mL 140
